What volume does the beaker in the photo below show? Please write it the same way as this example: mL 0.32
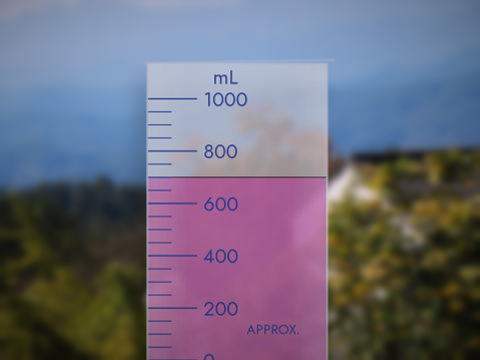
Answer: mL 700
